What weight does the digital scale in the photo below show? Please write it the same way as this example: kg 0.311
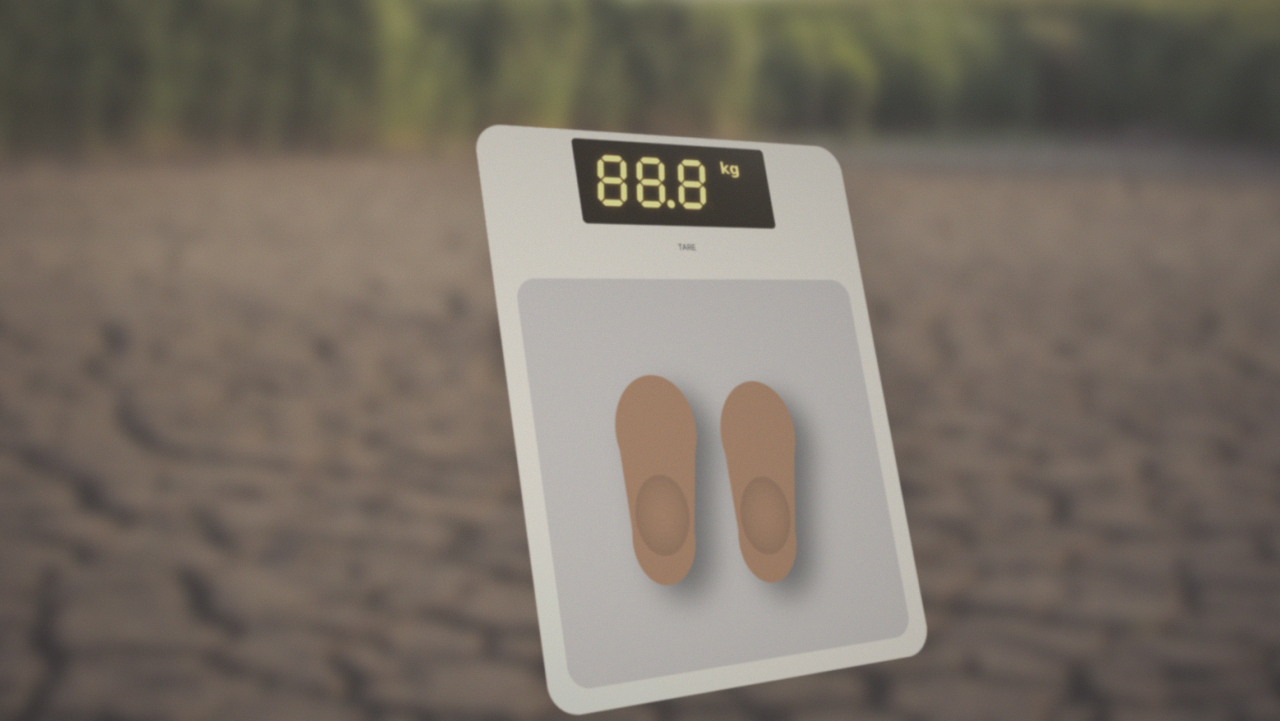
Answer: kg 88.8
